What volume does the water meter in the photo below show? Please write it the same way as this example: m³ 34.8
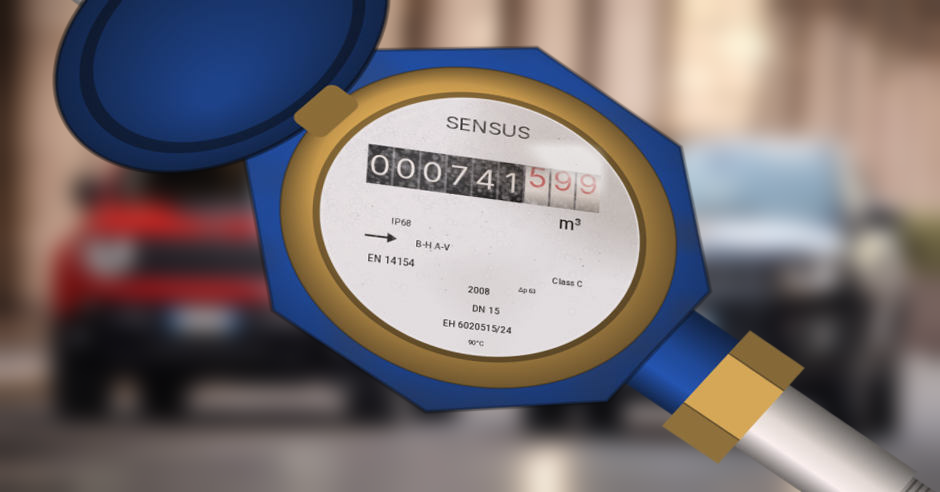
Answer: m³ 741.599
